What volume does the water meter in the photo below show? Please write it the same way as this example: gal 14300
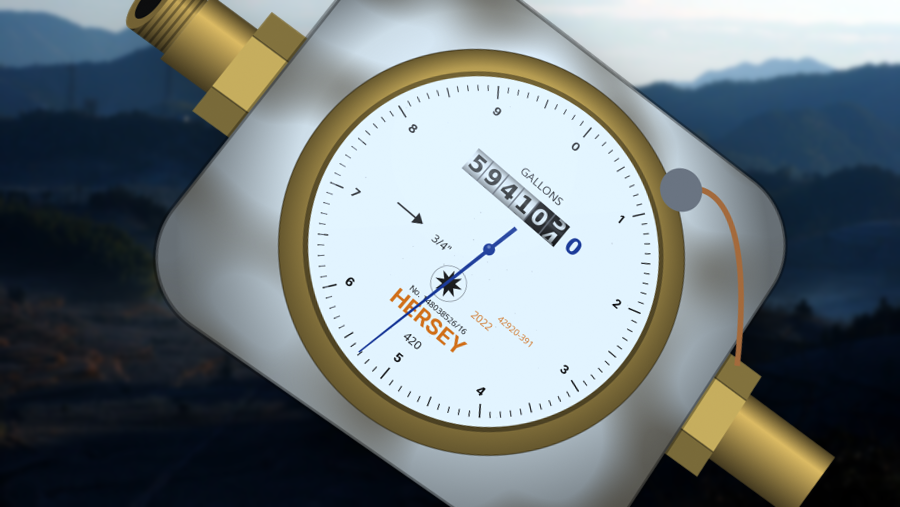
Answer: gal 5941035.3
